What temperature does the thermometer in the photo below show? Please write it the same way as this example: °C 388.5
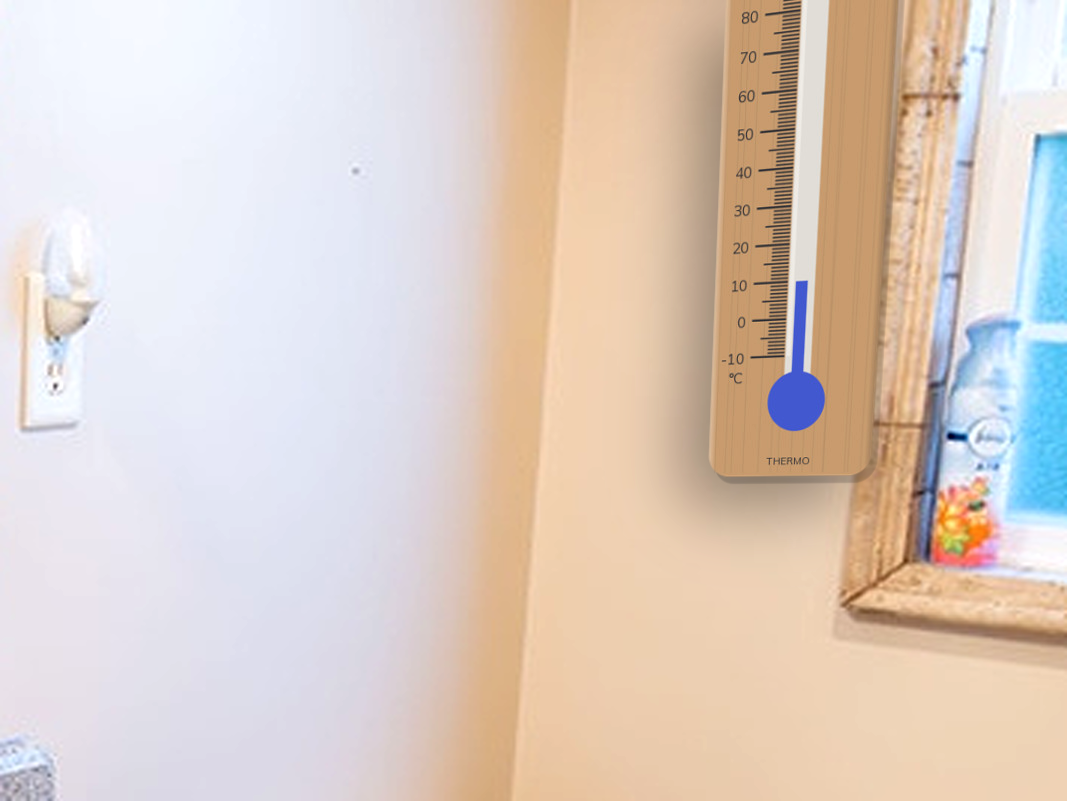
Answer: °C 10
